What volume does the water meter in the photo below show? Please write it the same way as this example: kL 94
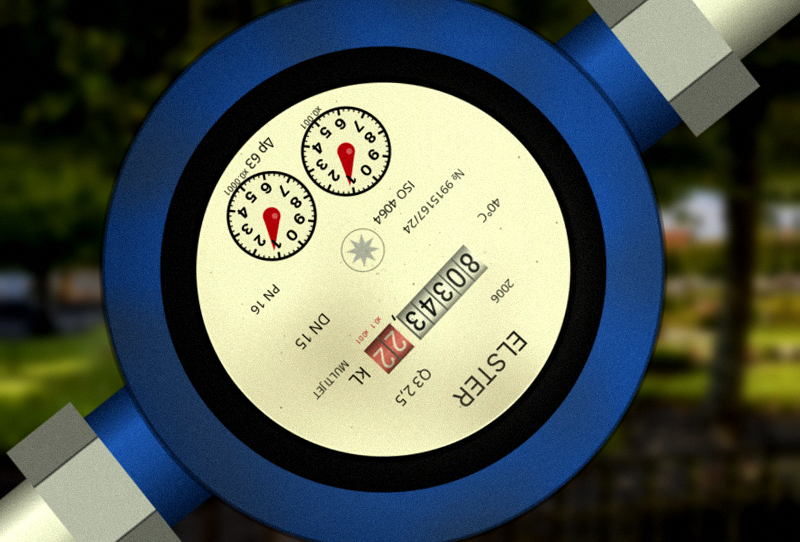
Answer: kL 80343.2211
